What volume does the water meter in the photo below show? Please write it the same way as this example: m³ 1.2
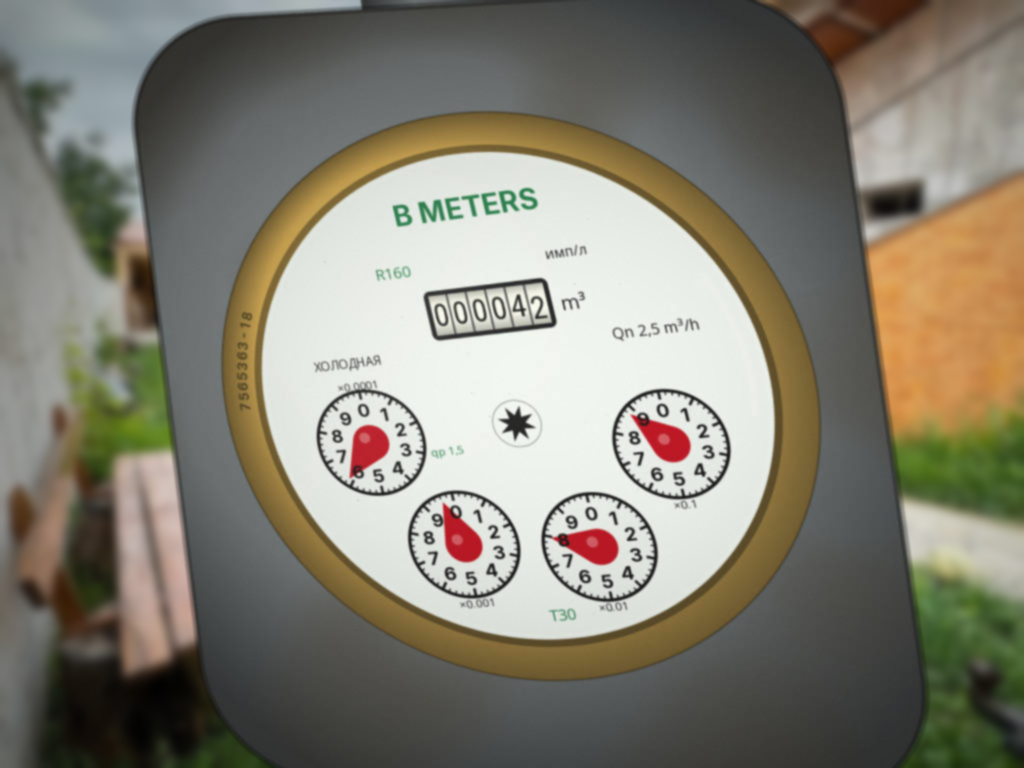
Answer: m³ 41.8796
